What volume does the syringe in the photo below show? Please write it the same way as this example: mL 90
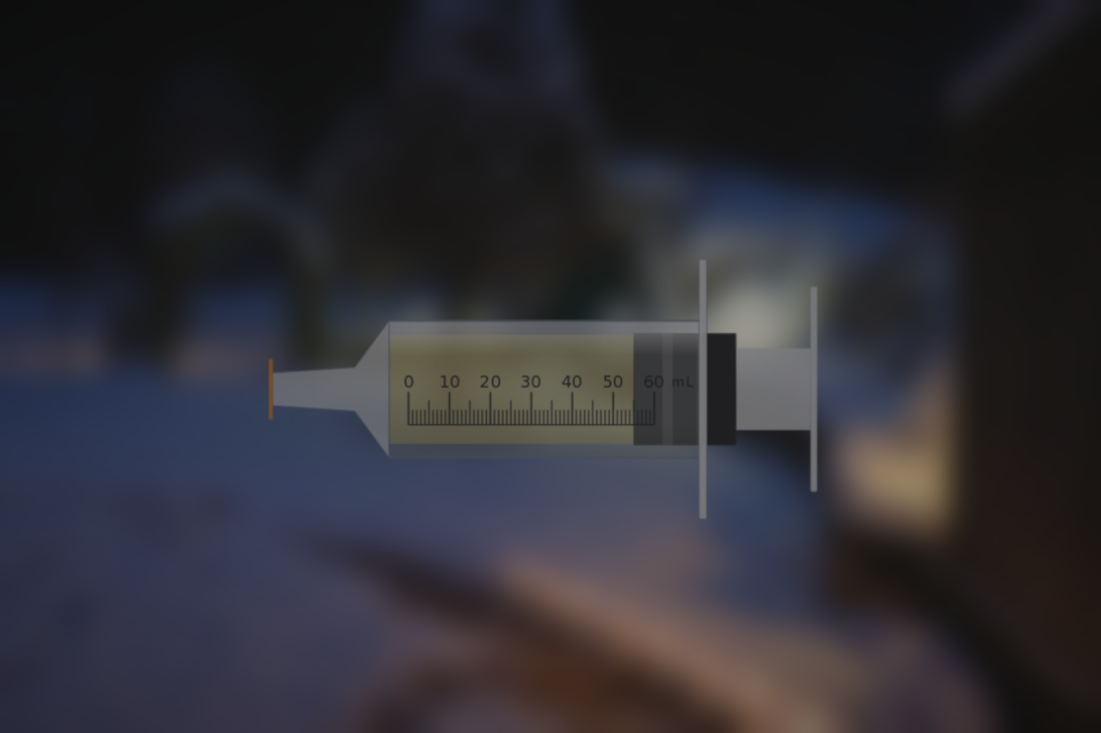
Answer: mL 55
